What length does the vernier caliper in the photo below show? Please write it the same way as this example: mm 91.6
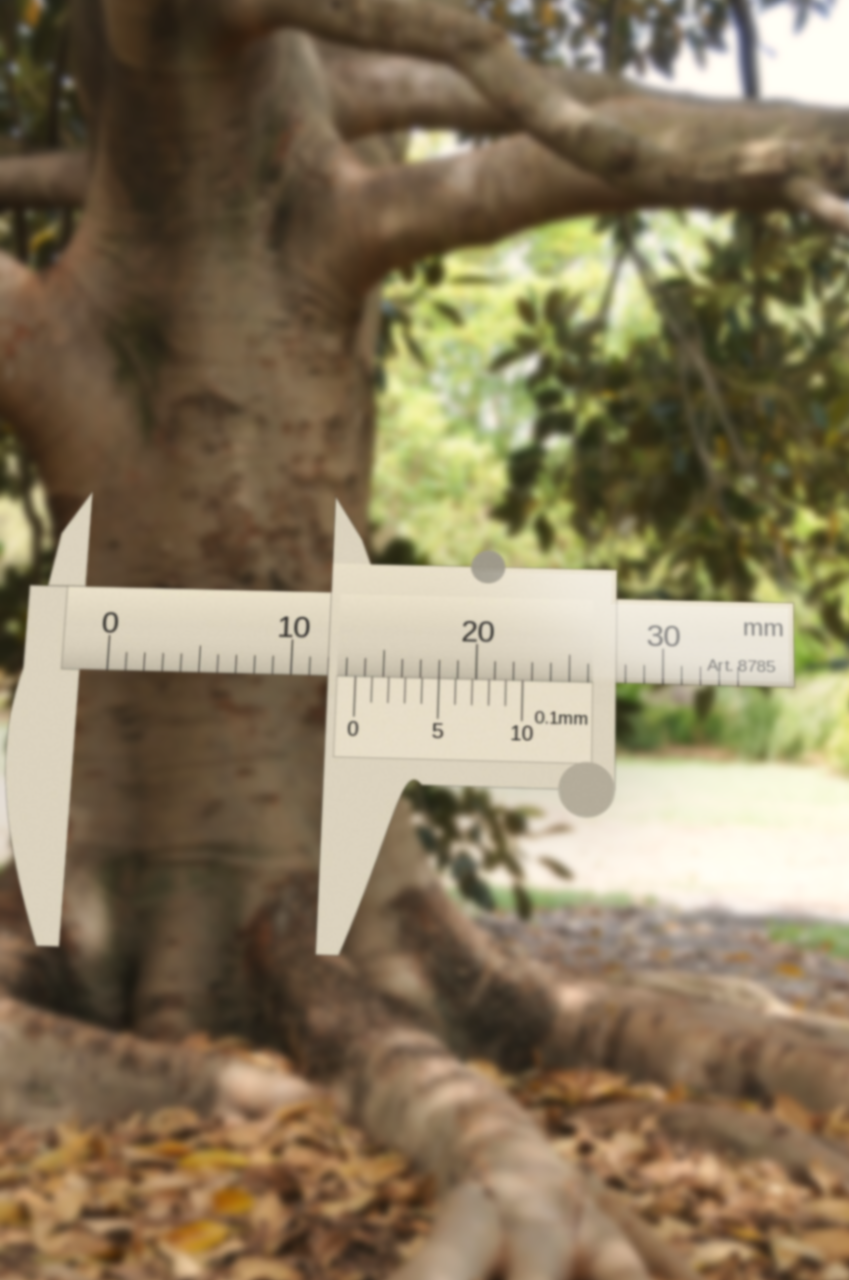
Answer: mm 13.5
